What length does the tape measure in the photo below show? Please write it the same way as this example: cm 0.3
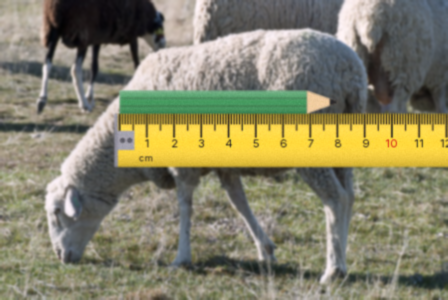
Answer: cm 8
